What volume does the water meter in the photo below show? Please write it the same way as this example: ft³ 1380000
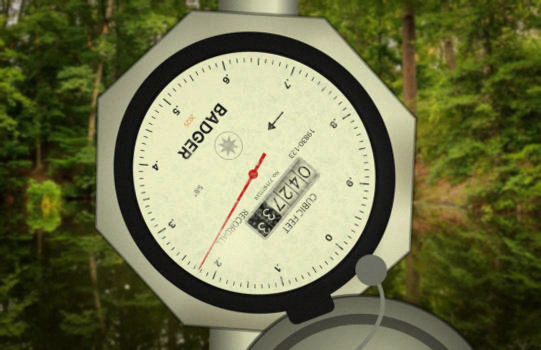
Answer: ft³ 42733.22
